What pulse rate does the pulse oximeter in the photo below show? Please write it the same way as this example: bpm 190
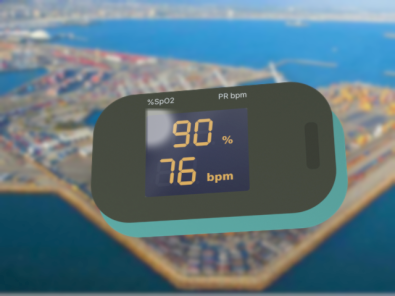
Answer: bpm 76
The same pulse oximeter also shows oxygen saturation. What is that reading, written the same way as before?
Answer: % 90
